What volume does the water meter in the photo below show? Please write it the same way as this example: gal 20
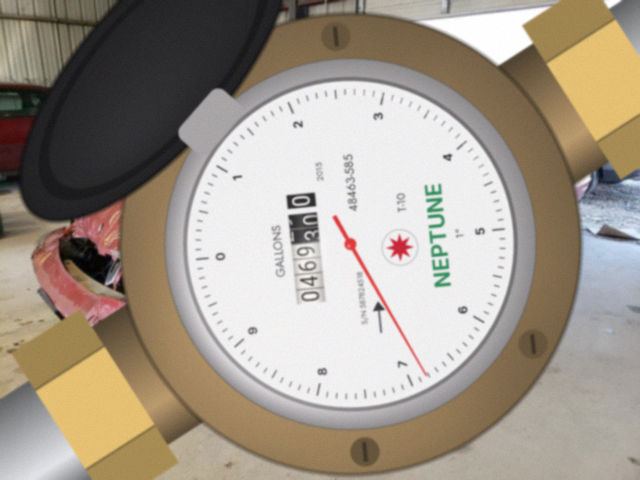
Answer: gal 469296.8
